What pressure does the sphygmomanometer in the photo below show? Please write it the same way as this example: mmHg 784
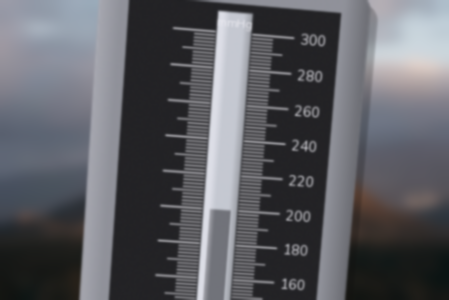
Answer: mmHg 200
